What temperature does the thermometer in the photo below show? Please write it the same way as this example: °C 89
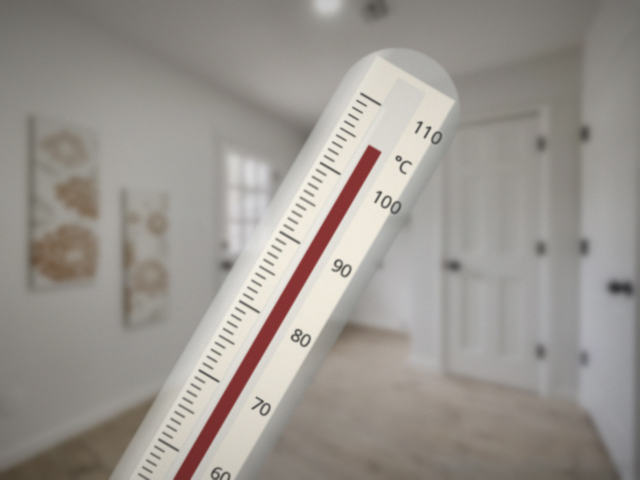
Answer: °C 105
